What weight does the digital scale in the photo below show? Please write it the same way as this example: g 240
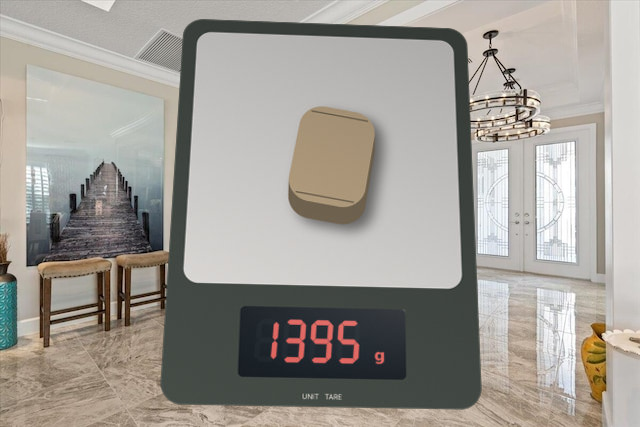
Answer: g 1395
